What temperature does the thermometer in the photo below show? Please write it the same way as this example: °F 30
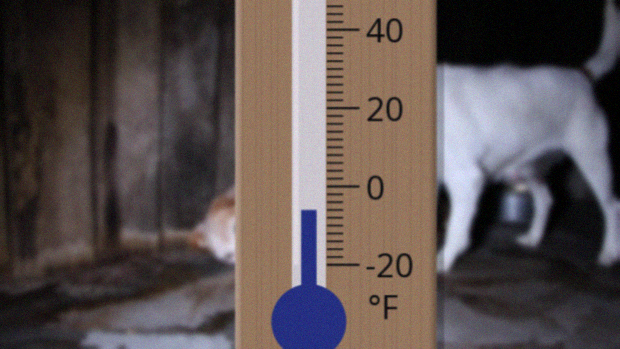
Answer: °F -6
